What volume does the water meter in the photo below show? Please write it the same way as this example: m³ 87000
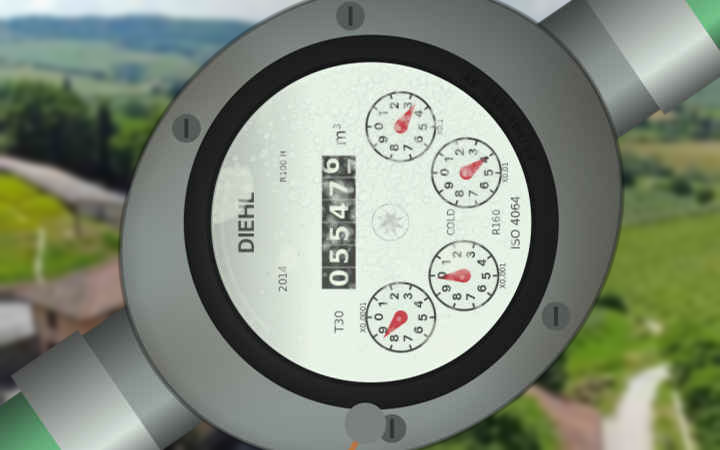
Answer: m³ 55476.3398
